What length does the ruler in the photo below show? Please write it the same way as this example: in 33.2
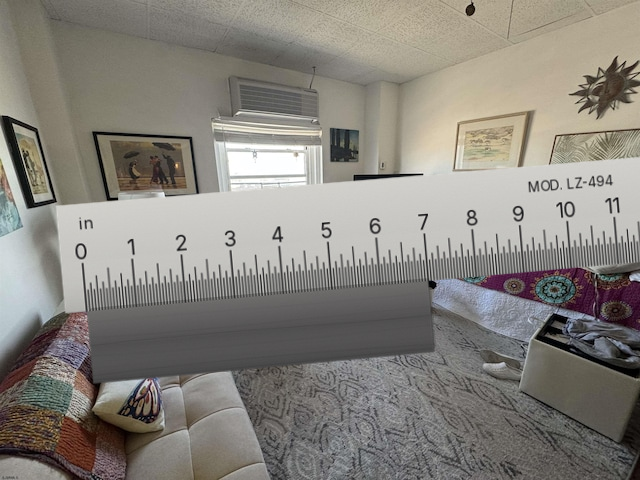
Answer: in 7
